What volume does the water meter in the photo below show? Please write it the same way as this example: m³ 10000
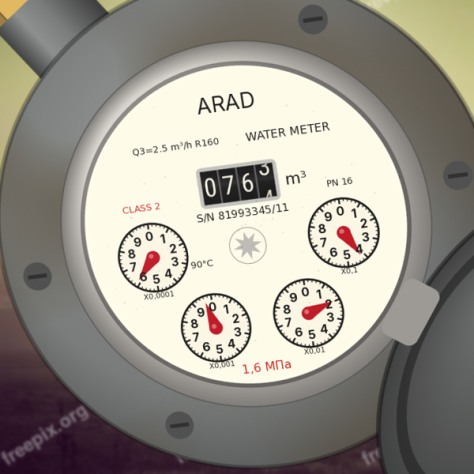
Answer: m³ 763.4196
